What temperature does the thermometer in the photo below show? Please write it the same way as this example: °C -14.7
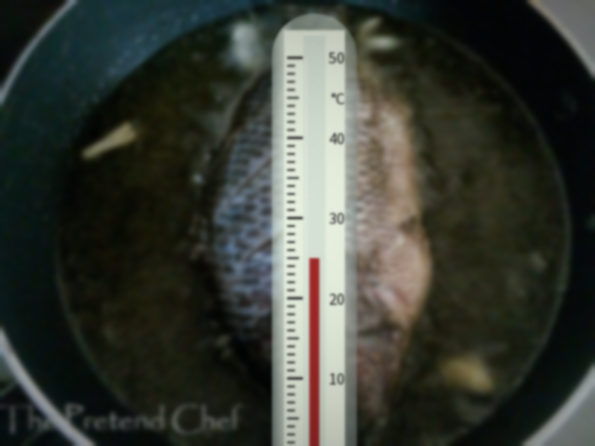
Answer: °C 25
